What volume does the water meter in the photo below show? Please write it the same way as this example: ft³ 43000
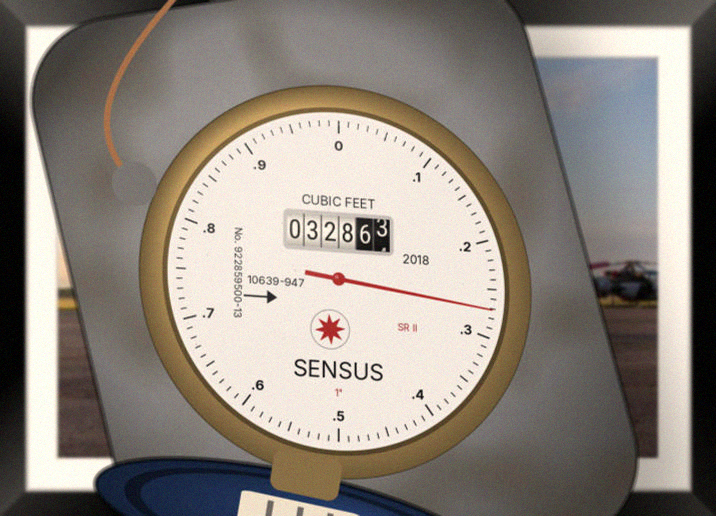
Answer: ft³ 32863.27
